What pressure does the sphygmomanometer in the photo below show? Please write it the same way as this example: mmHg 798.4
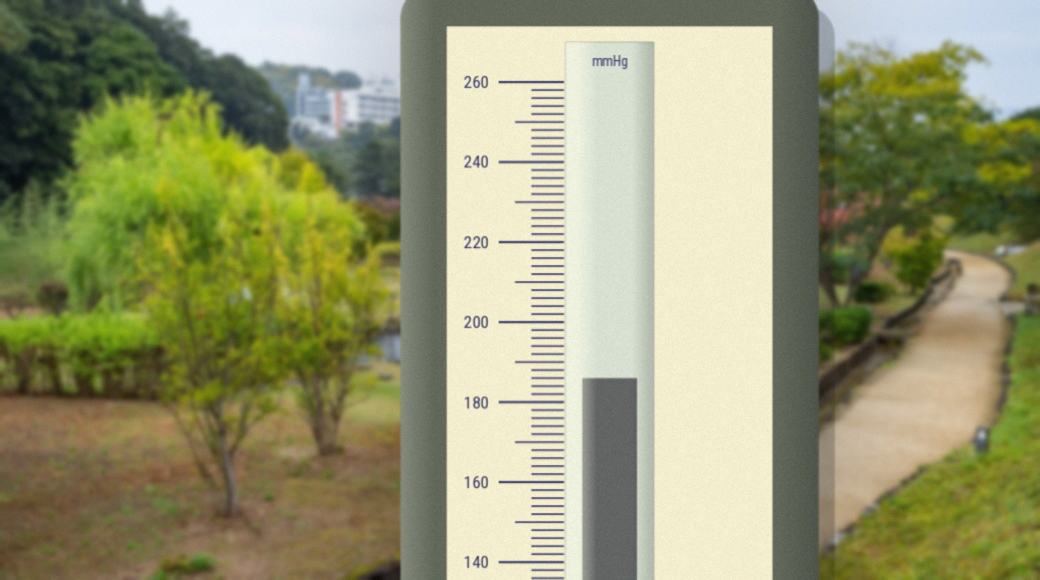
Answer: mmHg 186
